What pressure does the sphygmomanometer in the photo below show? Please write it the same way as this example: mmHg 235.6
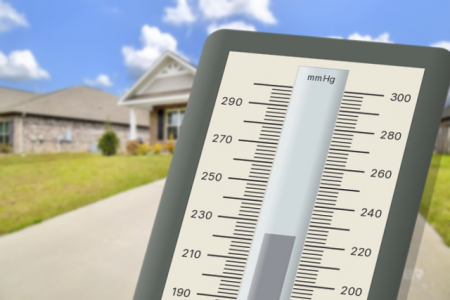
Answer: mmHg 224
